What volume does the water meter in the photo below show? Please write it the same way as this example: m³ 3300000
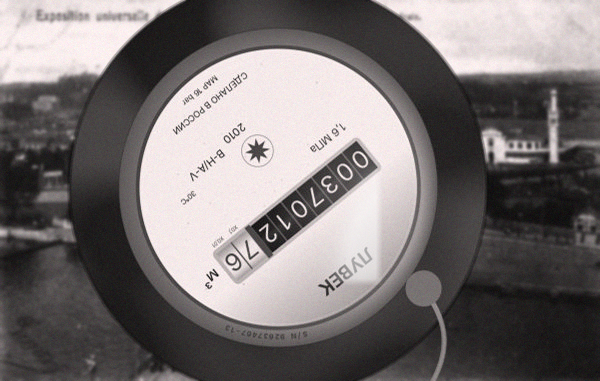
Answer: m³ 37012.76
